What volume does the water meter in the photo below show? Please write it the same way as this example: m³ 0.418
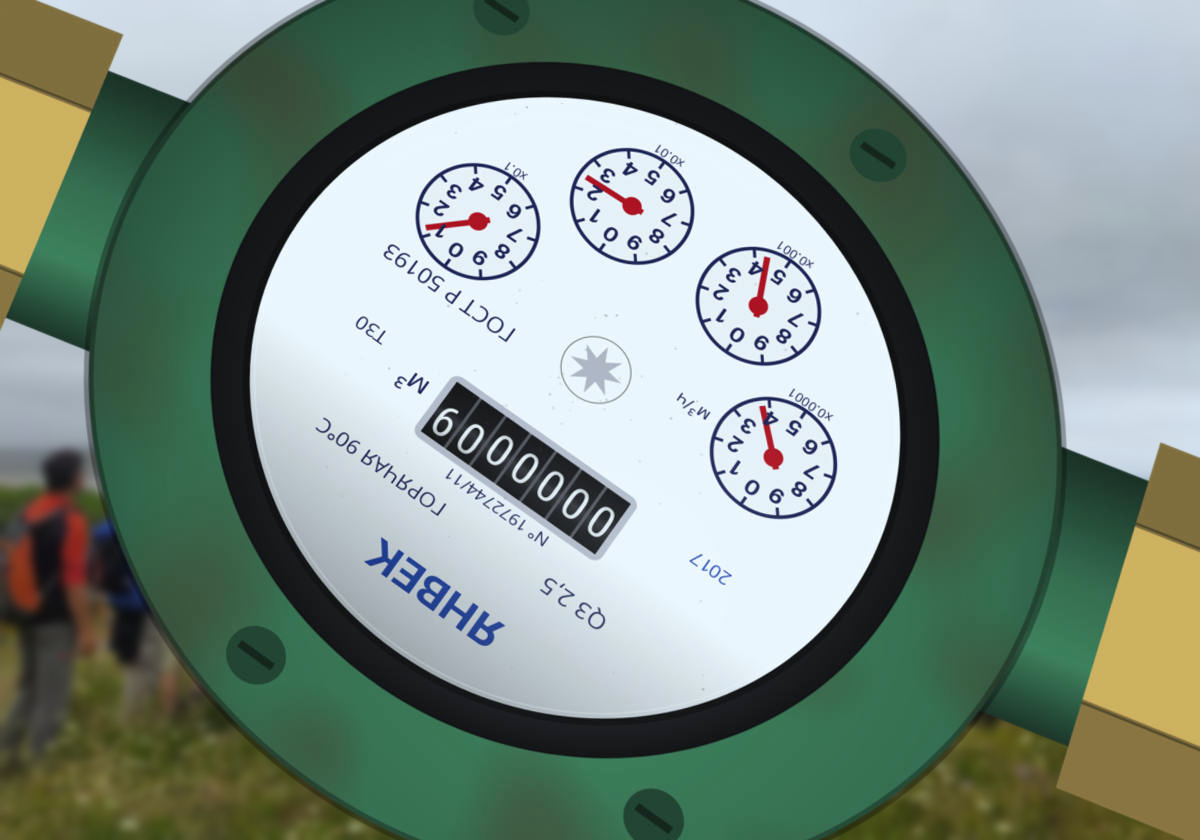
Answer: m³ 9.1243
